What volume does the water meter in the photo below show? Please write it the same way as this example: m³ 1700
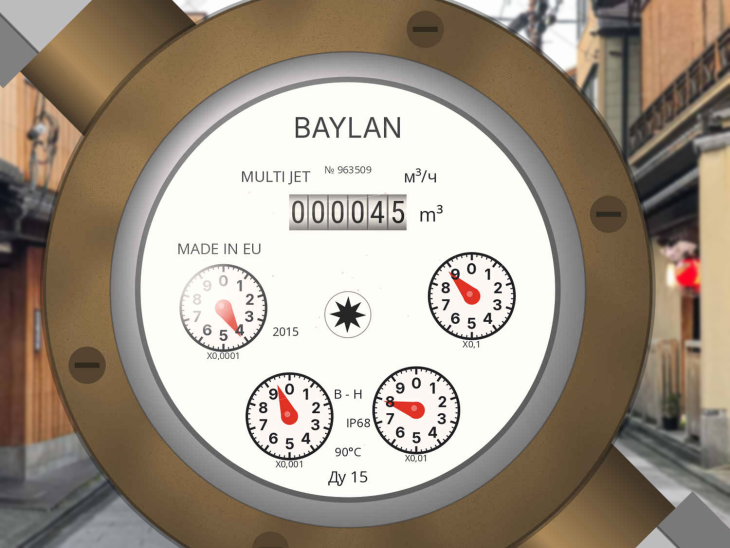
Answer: m³ 45.8794
